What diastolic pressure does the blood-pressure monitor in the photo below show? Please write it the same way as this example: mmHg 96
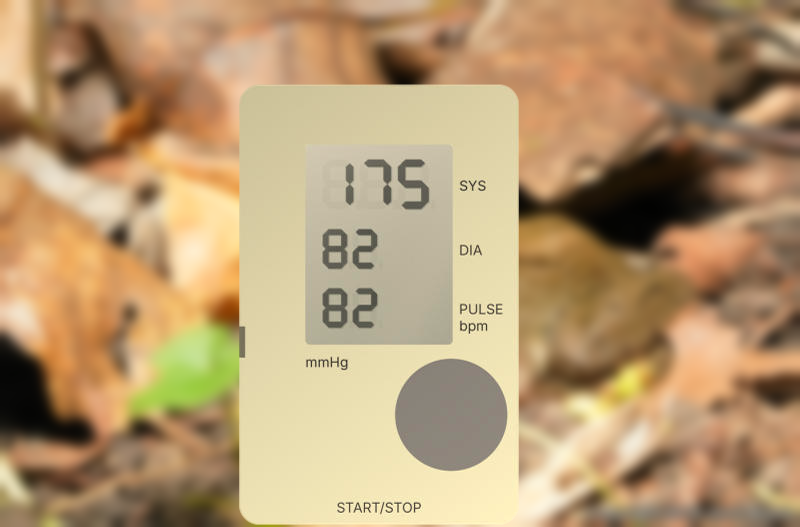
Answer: mmHg 82
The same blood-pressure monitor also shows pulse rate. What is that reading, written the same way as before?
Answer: bpm 82
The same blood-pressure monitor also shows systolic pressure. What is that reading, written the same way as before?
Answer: mmHg 175
